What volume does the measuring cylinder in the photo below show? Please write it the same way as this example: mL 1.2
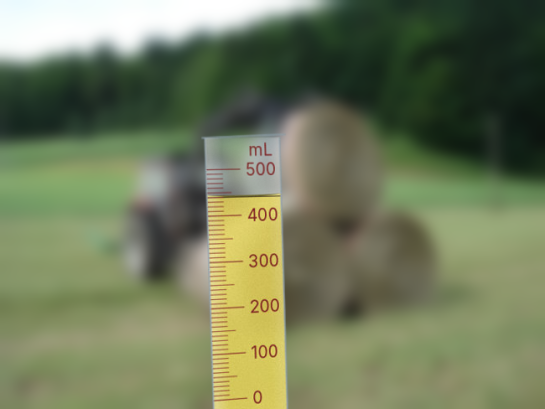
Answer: mL 440
